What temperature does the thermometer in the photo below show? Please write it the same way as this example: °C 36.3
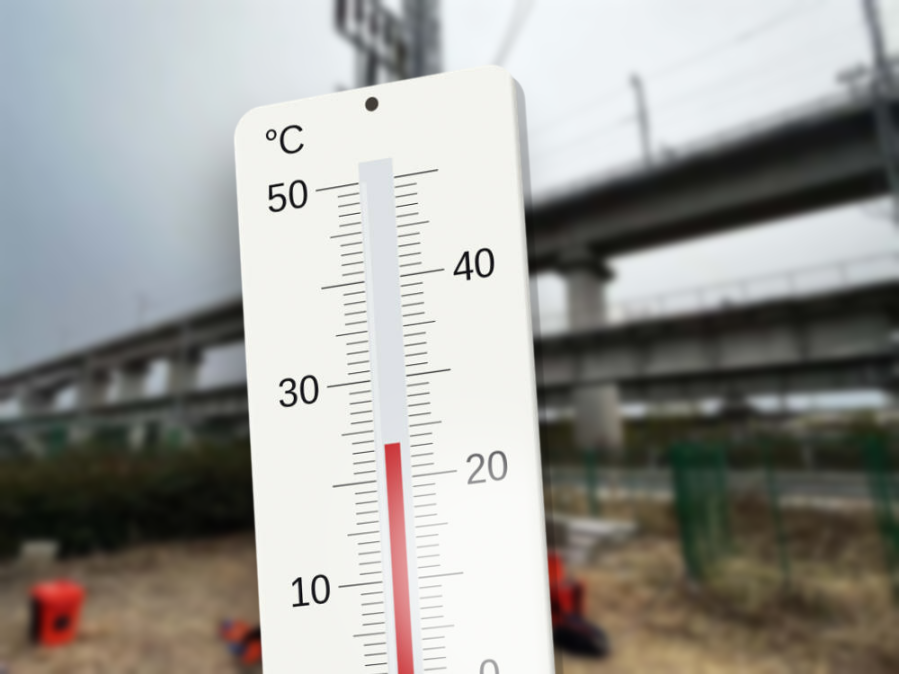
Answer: °C 23.5
